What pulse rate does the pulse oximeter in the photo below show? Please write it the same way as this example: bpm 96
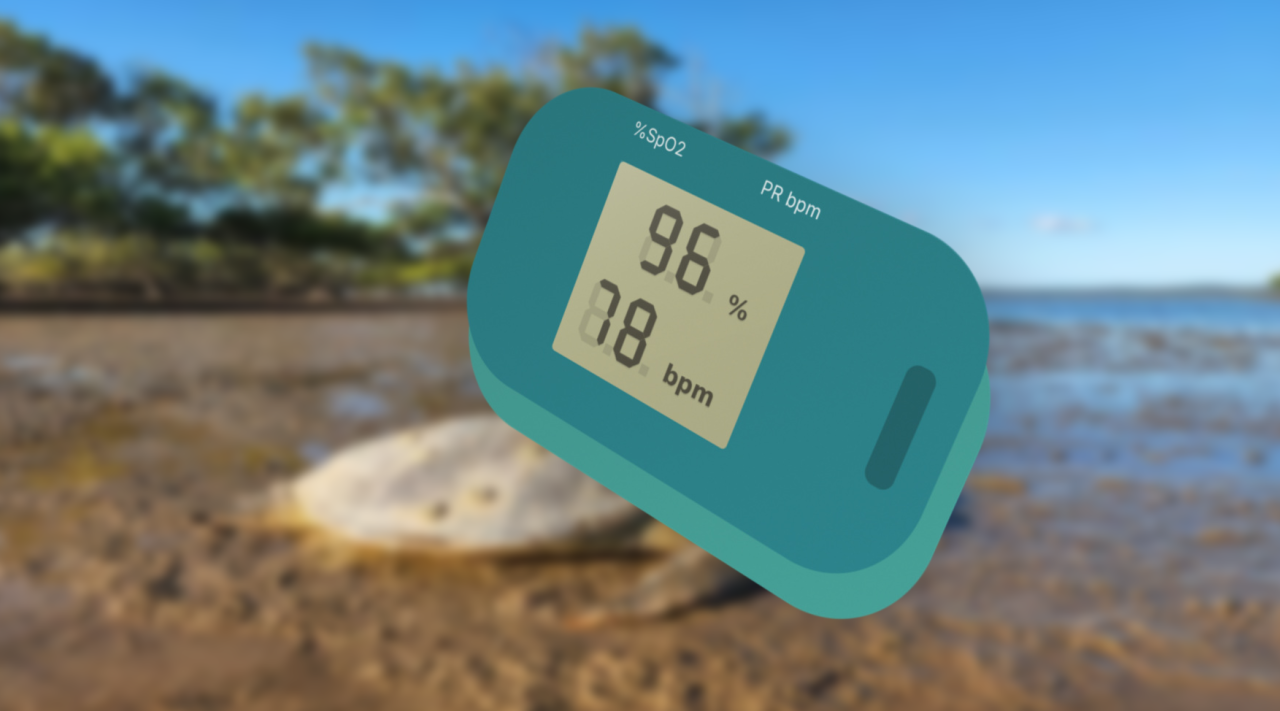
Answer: bpm 78
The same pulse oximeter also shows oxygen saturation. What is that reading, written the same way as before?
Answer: % 96
